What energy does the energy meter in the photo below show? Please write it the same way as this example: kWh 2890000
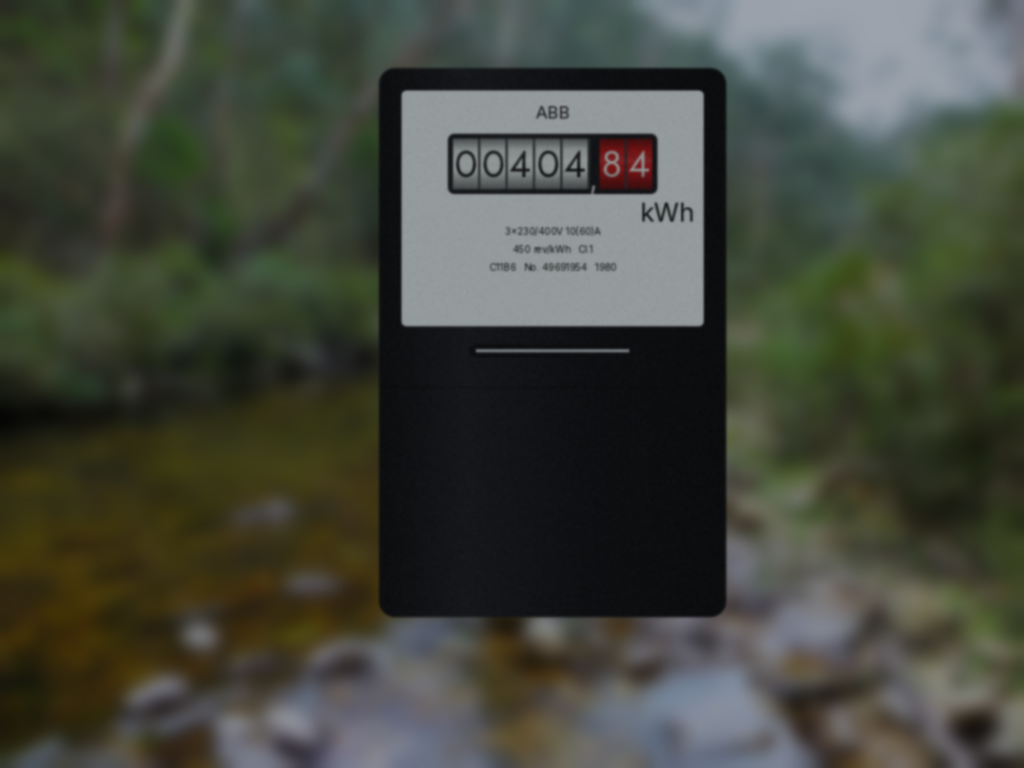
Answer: kWh 404.84
